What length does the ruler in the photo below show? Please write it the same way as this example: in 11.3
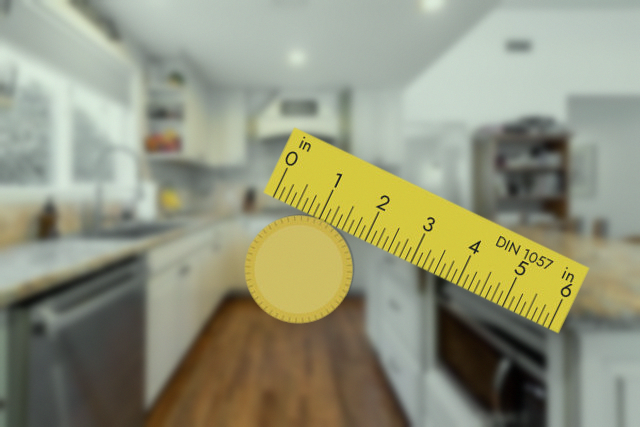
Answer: in 2.125
